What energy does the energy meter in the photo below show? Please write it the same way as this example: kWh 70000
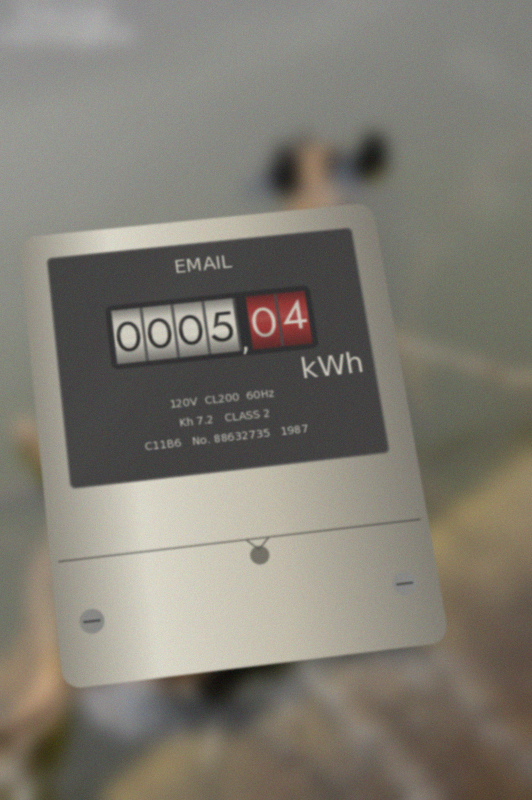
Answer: kWh 5.04
